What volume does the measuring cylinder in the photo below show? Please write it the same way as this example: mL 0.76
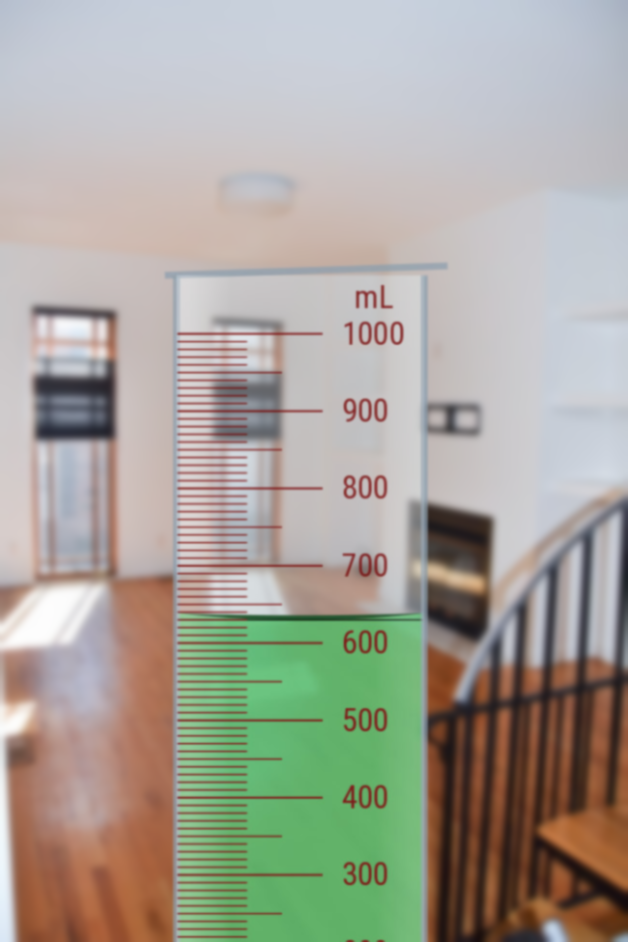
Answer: mL 630
